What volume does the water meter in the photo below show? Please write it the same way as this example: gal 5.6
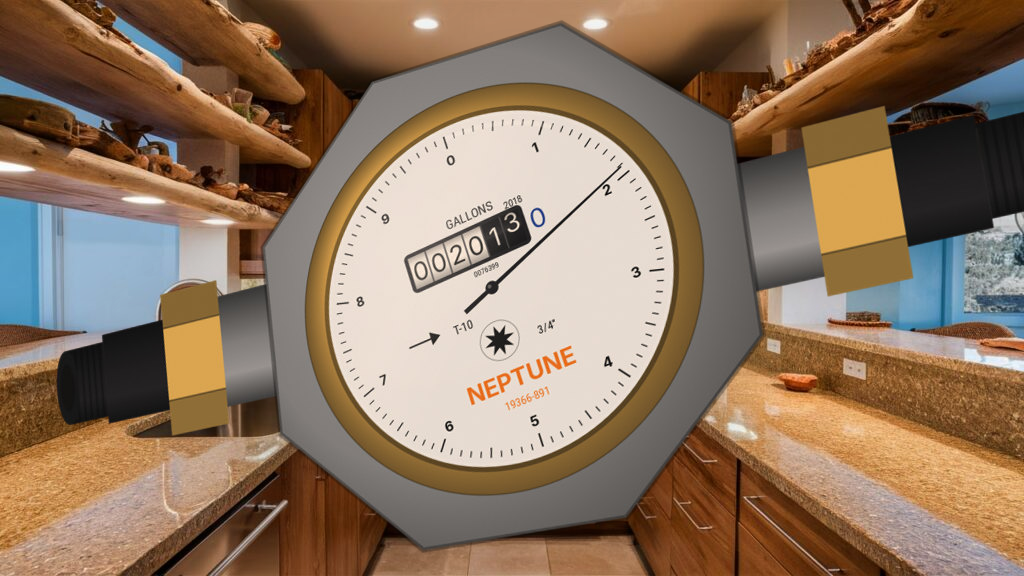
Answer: gal 20131.9
